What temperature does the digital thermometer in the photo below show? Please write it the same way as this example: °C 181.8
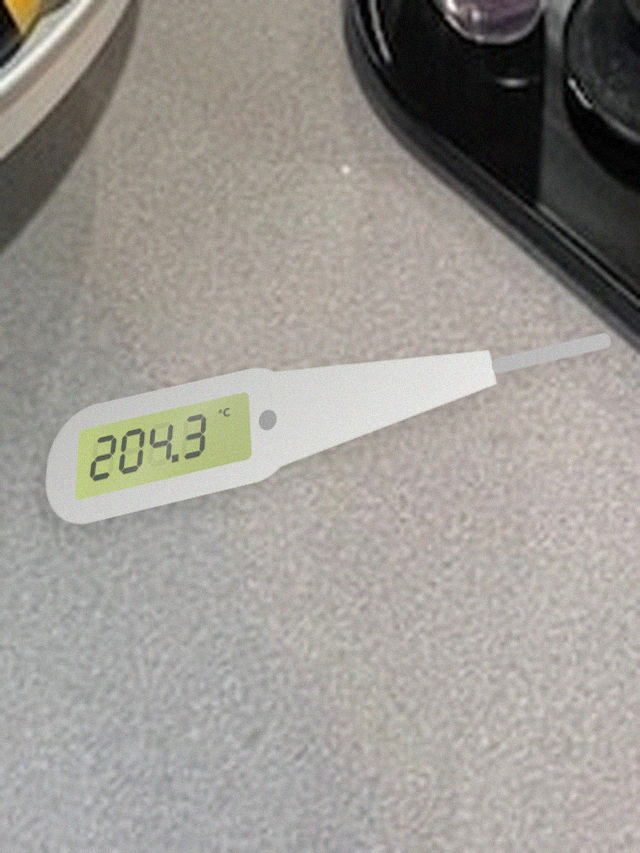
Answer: °C 204.3
